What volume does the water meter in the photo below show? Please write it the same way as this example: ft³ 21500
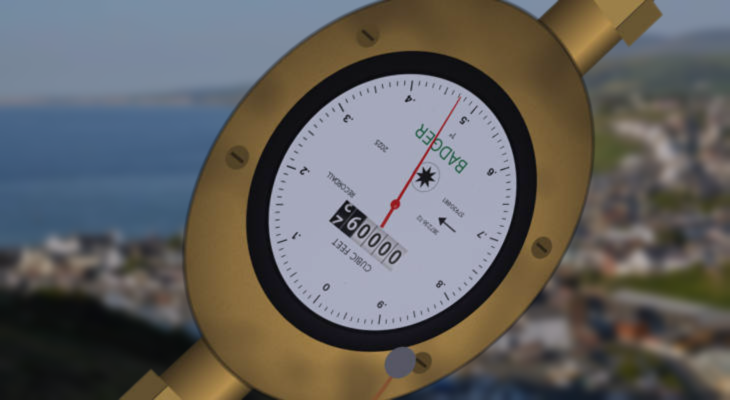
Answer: ft³ 92.47
